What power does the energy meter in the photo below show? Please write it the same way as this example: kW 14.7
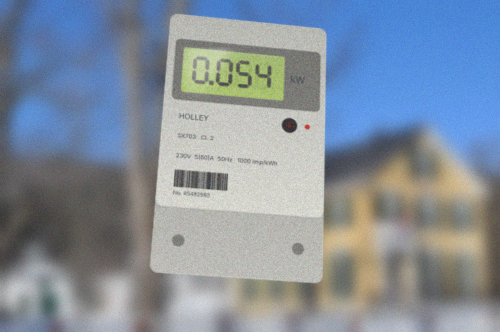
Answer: kW 0.054
